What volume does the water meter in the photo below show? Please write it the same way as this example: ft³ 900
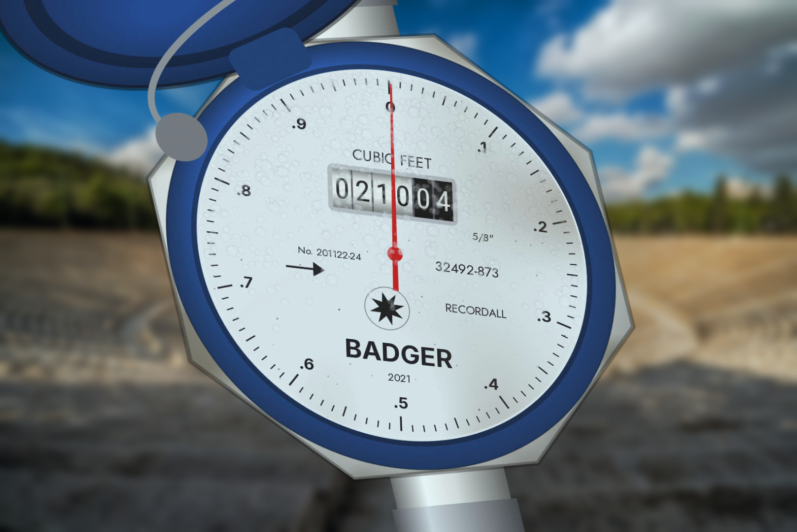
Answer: ft³ 21004.00
